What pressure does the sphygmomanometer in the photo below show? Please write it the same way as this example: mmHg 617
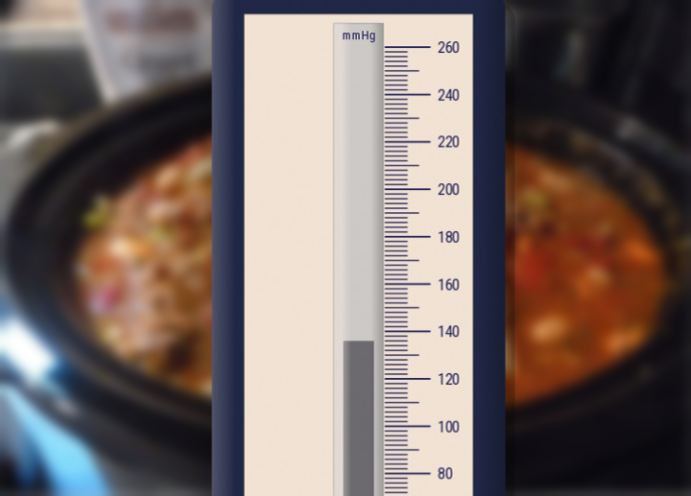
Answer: mmHg 136
